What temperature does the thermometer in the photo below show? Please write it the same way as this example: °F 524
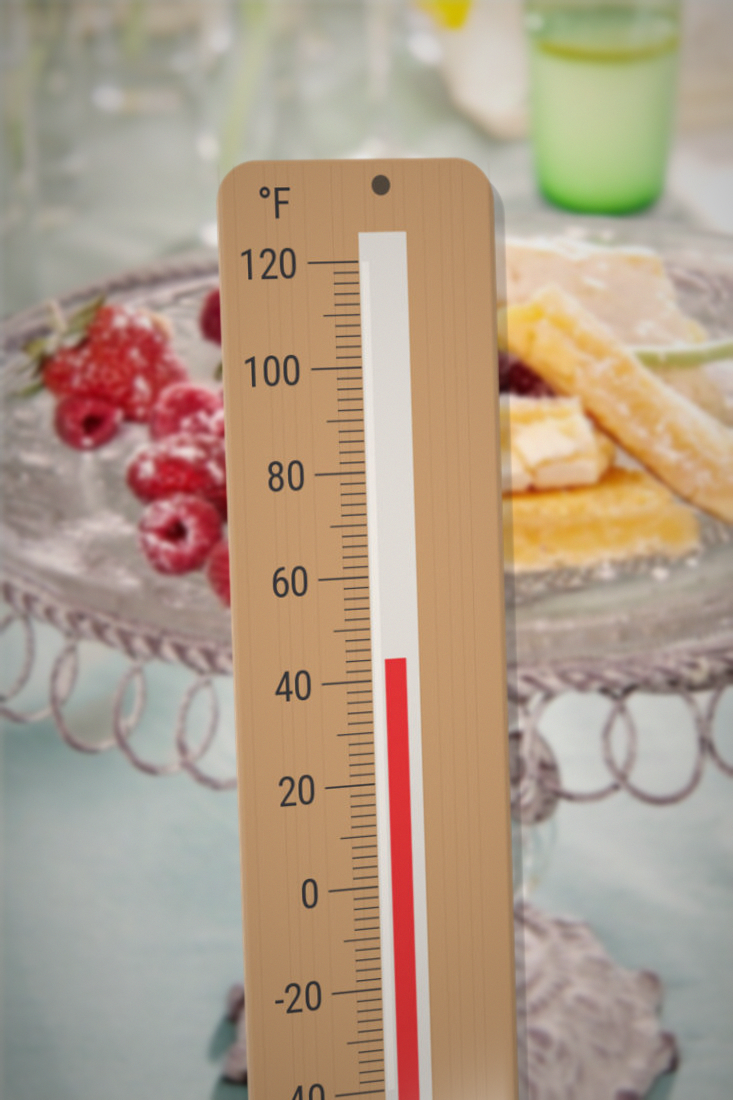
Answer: °F 44
